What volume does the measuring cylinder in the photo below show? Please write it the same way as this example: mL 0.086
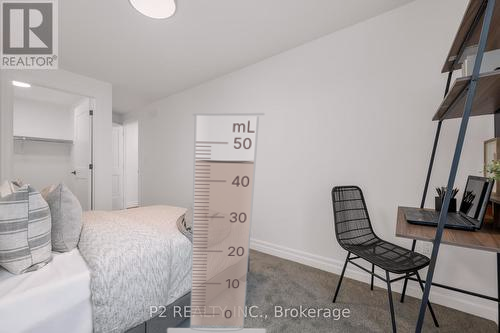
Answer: mL 45
